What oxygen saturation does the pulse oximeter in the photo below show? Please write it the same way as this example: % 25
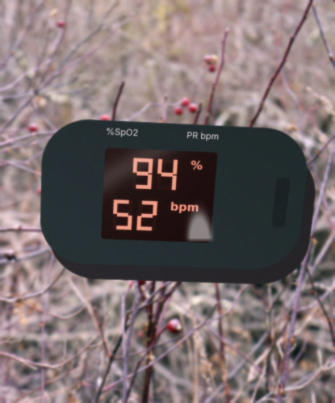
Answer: % 94
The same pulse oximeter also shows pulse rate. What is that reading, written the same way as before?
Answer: bpm 52
